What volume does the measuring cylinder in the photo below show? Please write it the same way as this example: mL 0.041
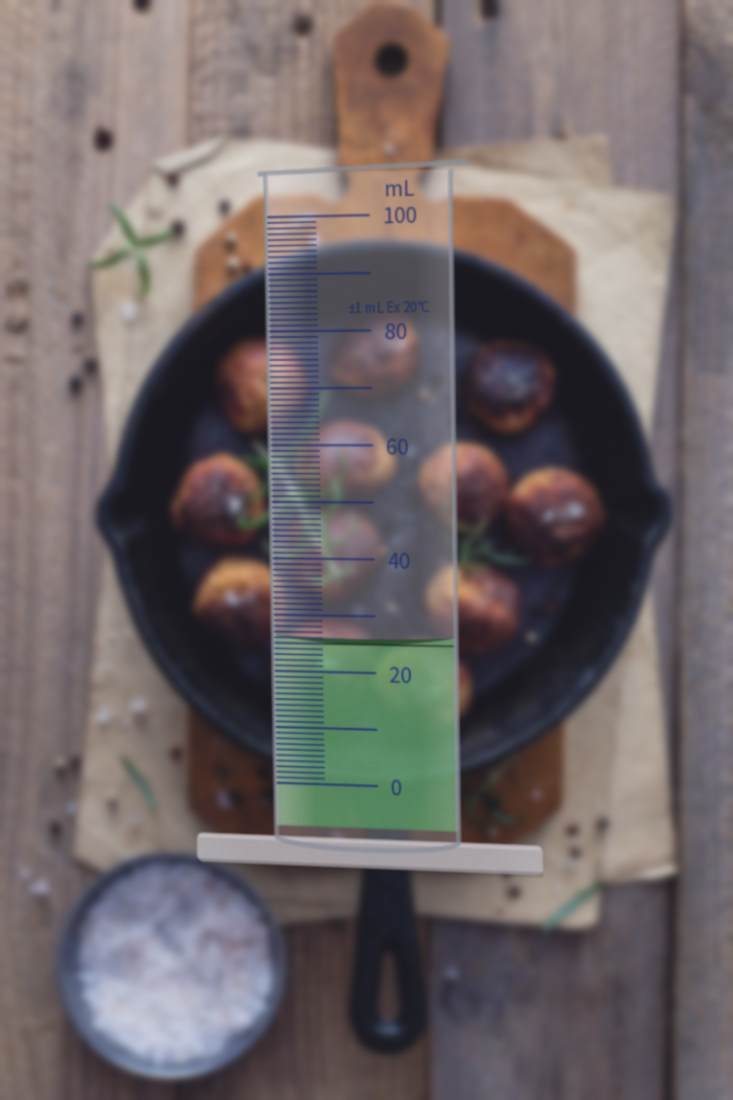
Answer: mL 25
